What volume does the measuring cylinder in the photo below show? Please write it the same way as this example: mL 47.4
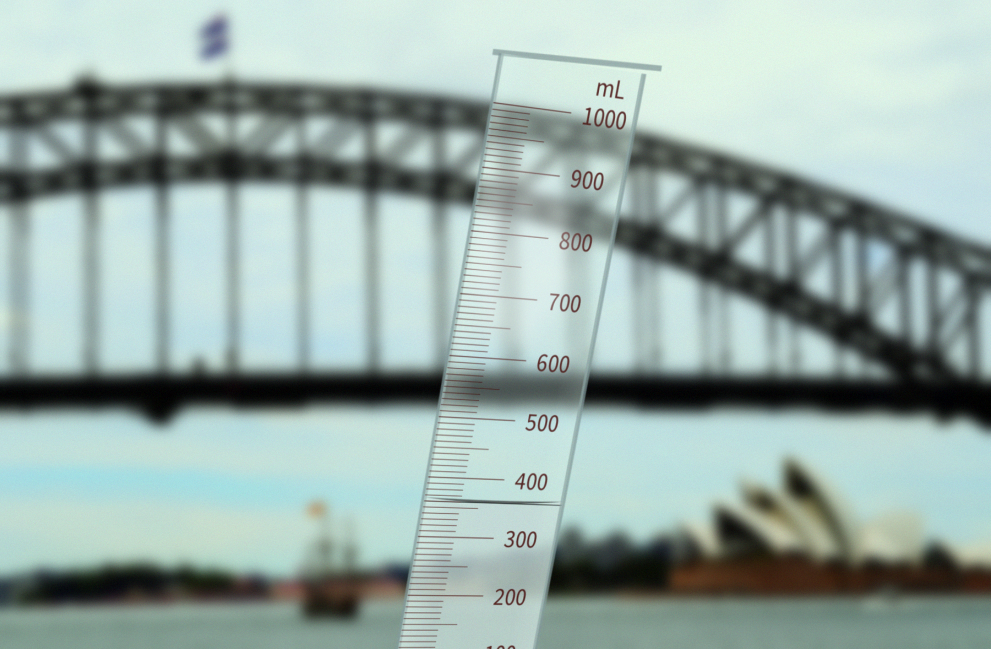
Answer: mL 360
